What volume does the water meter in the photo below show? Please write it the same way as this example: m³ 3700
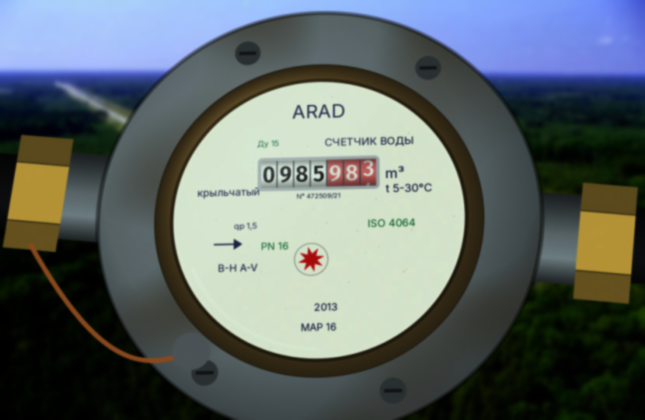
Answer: m³ 985.983
